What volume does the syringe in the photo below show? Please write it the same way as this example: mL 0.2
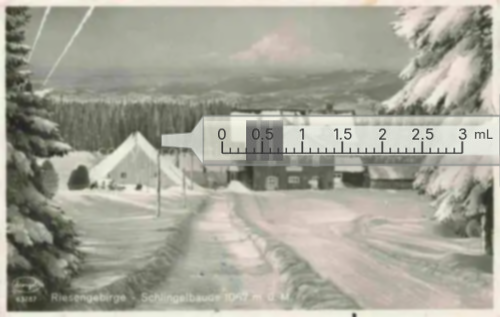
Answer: mL 0.3
